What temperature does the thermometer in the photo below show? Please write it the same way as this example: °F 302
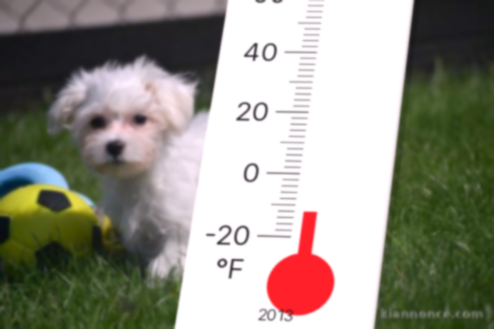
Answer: °F -12
